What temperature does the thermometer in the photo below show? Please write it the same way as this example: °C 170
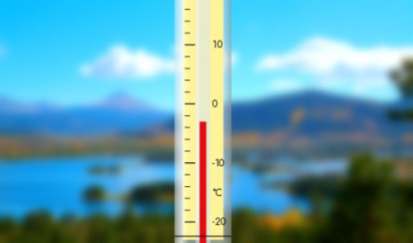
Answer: °C -3
